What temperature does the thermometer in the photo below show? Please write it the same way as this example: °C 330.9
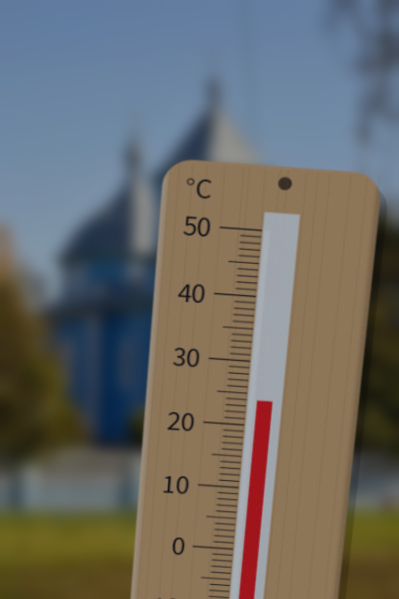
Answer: °C 24
